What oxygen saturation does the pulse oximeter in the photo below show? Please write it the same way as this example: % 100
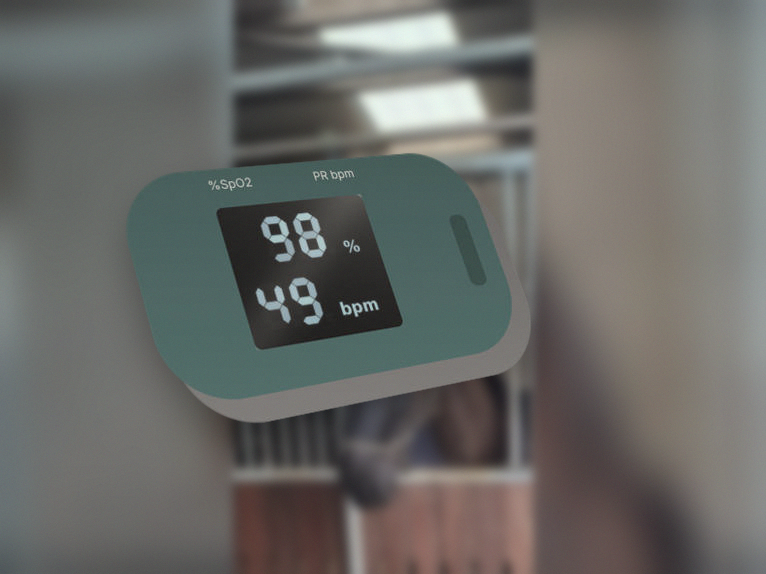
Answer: % 98
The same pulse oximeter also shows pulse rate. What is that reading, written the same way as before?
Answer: bpm 49
